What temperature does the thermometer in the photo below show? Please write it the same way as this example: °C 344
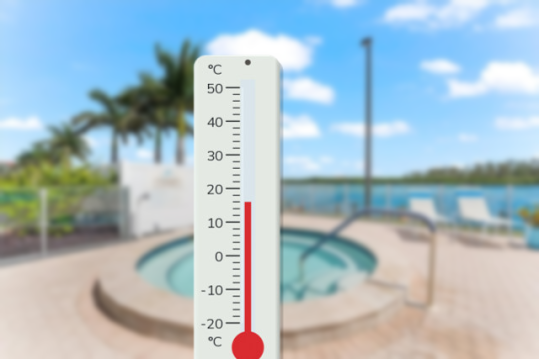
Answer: °C 16
